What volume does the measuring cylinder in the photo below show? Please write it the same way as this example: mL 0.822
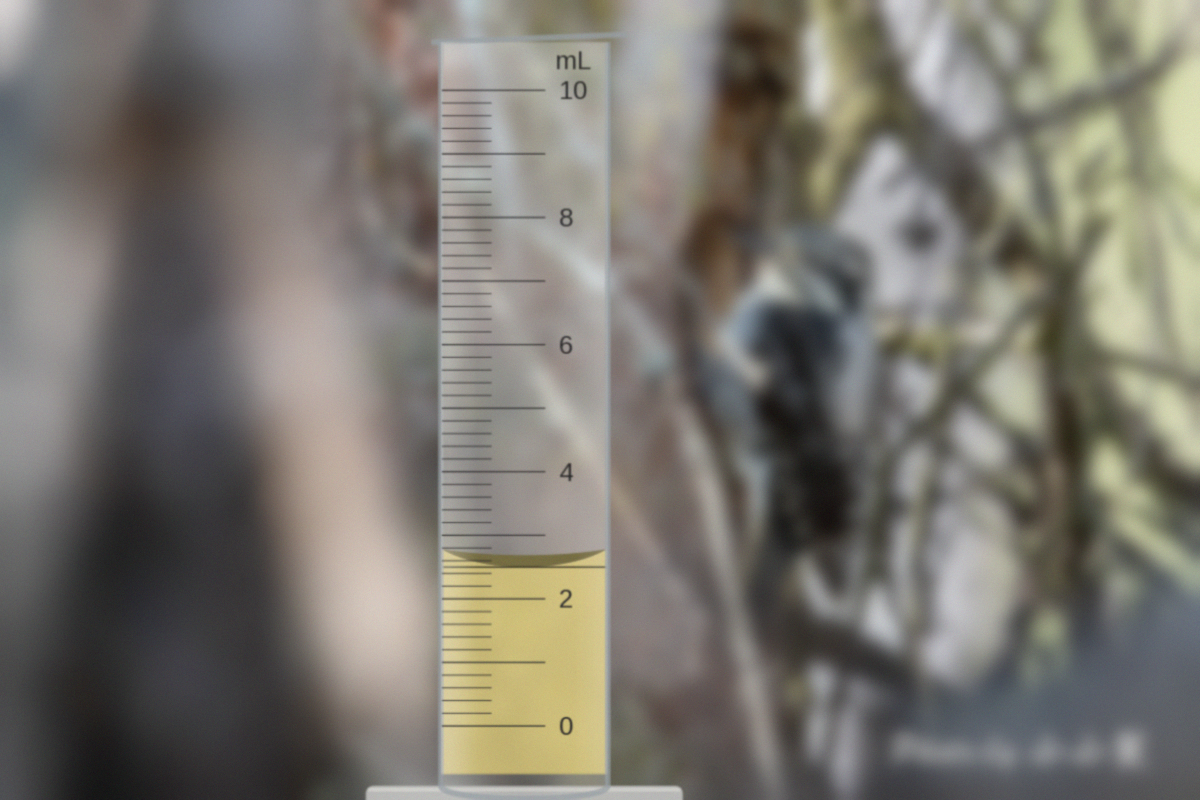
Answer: mL 2.5
